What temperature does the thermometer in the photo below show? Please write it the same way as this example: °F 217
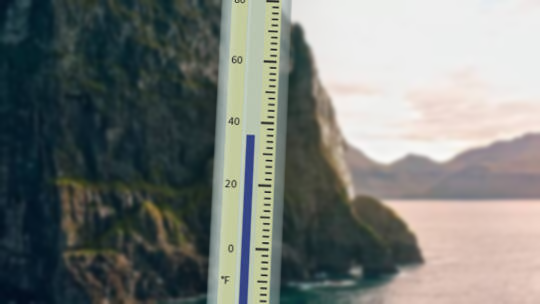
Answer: °F 36
